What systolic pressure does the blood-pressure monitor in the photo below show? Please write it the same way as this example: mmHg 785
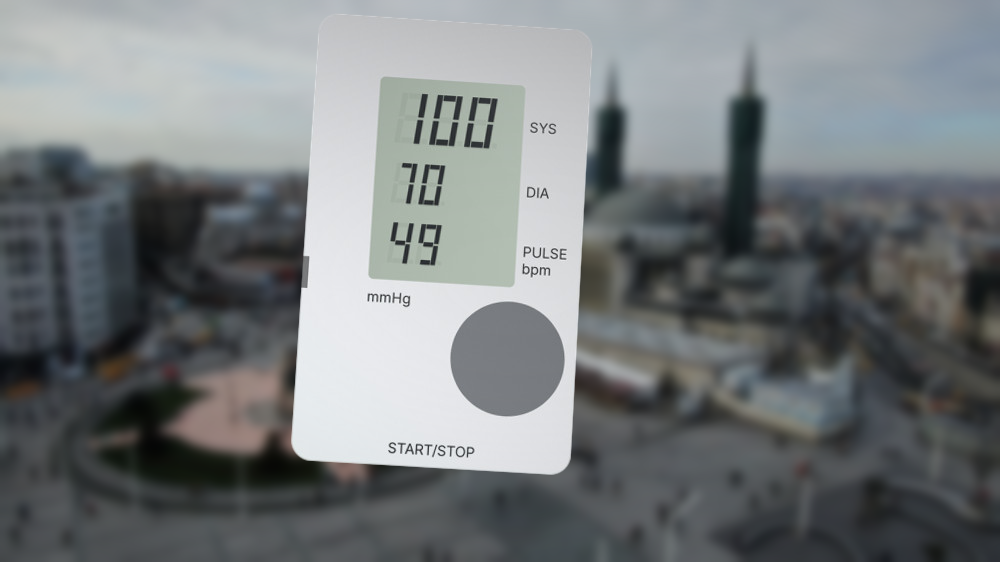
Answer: mmHg 100
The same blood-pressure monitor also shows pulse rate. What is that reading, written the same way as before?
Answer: bpm 49
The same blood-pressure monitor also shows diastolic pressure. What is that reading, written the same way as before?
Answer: mmHg 70
